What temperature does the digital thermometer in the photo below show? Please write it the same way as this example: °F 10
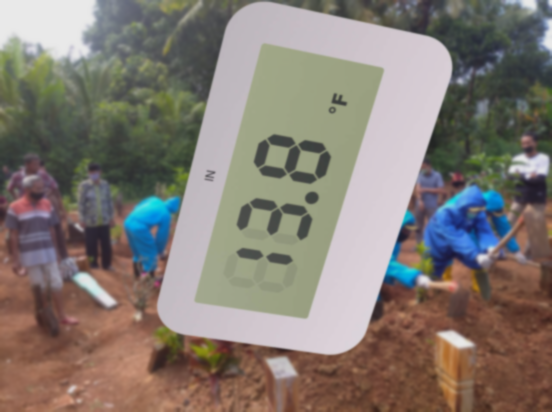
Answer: °F 13.8
